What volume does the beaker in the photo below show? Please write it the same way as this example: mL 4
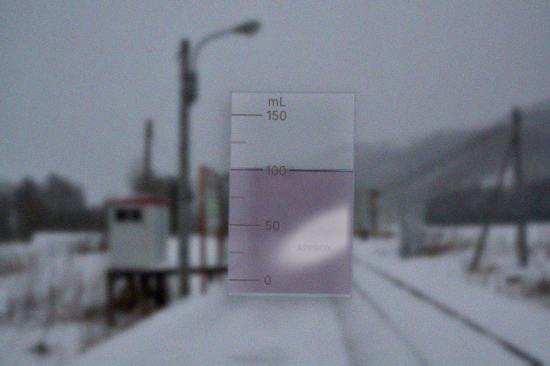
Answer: mL 100
